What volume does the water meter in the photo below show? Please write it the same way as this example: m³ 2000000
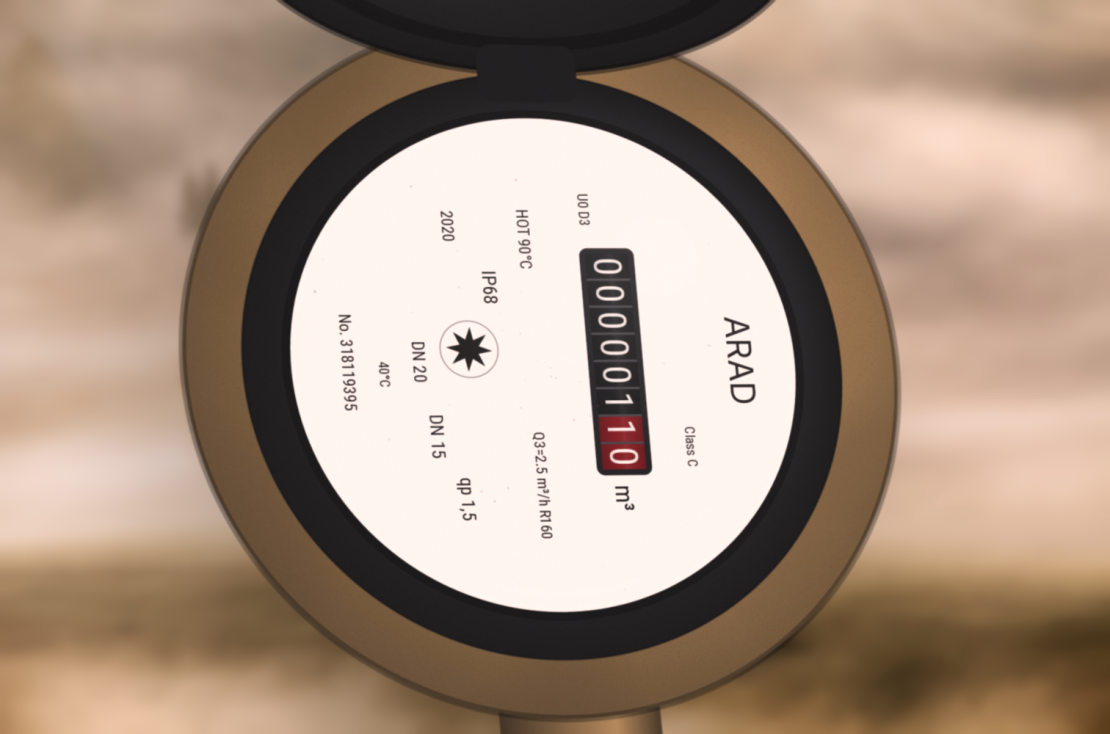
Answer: m³ 1.10
